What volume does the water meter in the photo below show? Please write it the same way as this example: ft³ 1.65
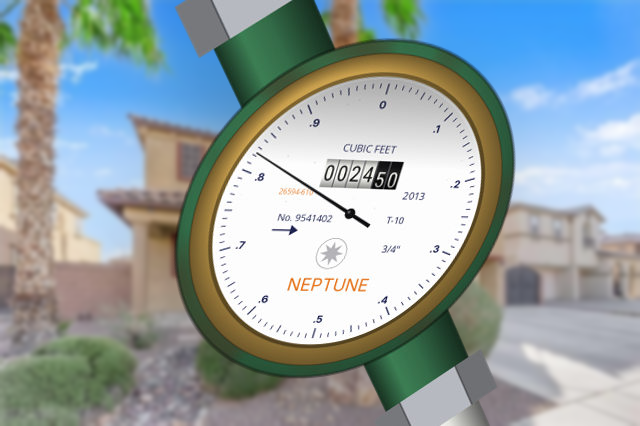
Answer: ft³ 2449.82
